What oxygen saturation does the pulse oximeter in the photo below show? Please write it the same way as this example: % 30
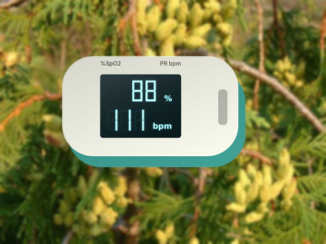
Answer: % 88
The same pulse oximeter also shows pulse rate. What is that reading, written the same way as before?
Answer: bpm 111
